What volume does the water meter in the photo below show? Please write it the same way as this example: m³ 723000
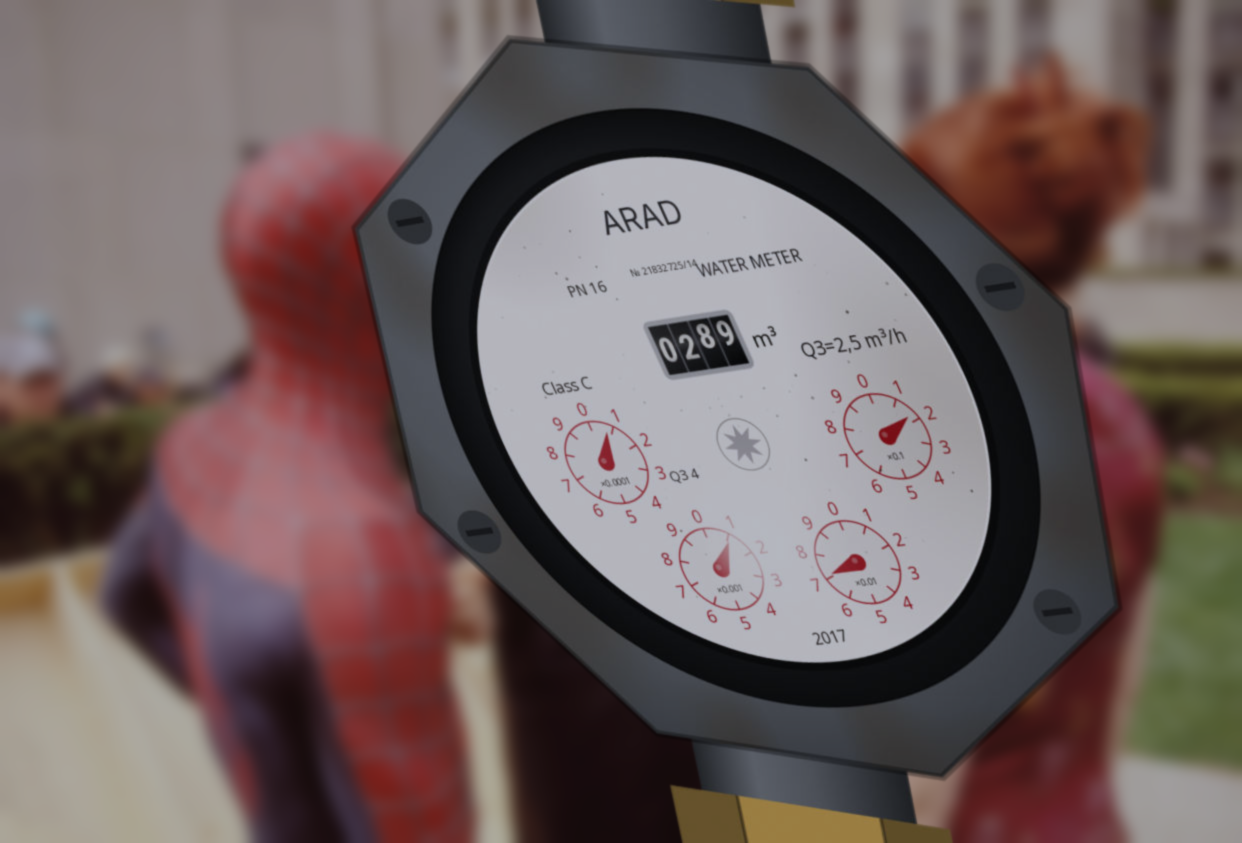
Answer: m³ 289.1710
